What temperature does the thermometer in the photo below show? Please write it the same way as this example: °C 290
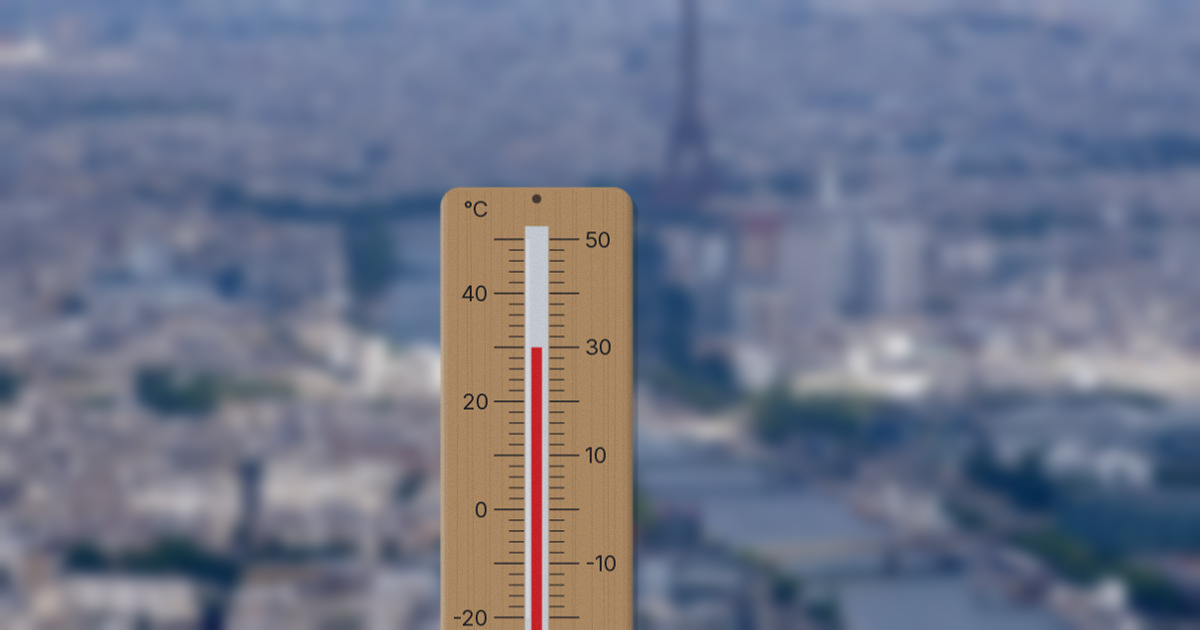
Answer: °C 30
